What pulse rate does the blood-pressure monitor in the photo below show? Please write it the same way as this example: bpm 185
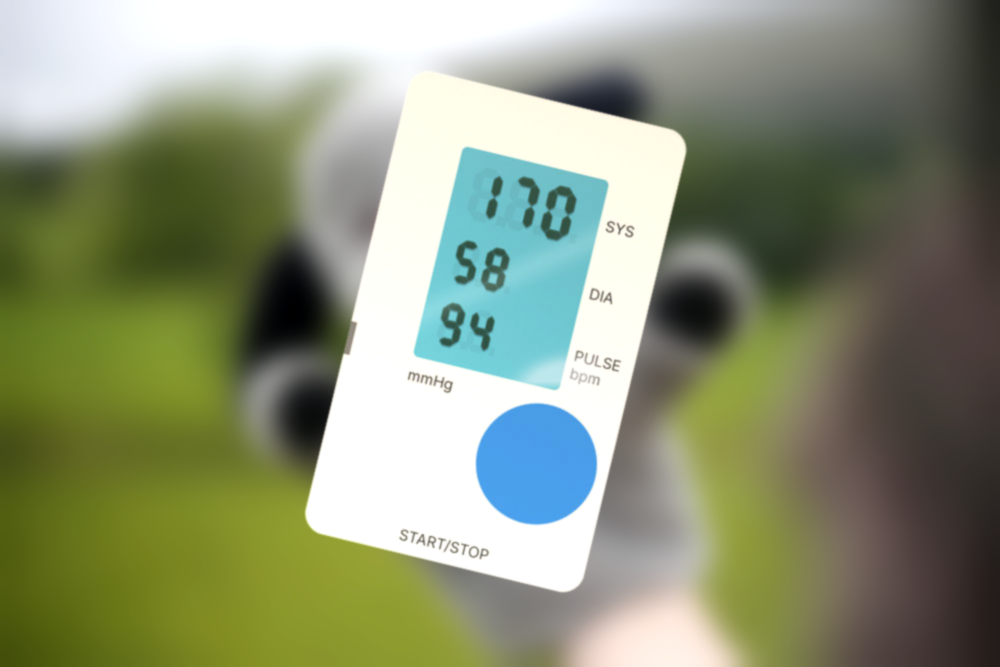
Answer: bpm 94
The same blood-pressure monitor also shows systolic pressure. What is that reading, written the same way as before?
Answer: mmHg 170
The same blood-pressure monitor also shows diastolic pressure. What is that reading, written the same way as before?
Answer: mmHg 58
